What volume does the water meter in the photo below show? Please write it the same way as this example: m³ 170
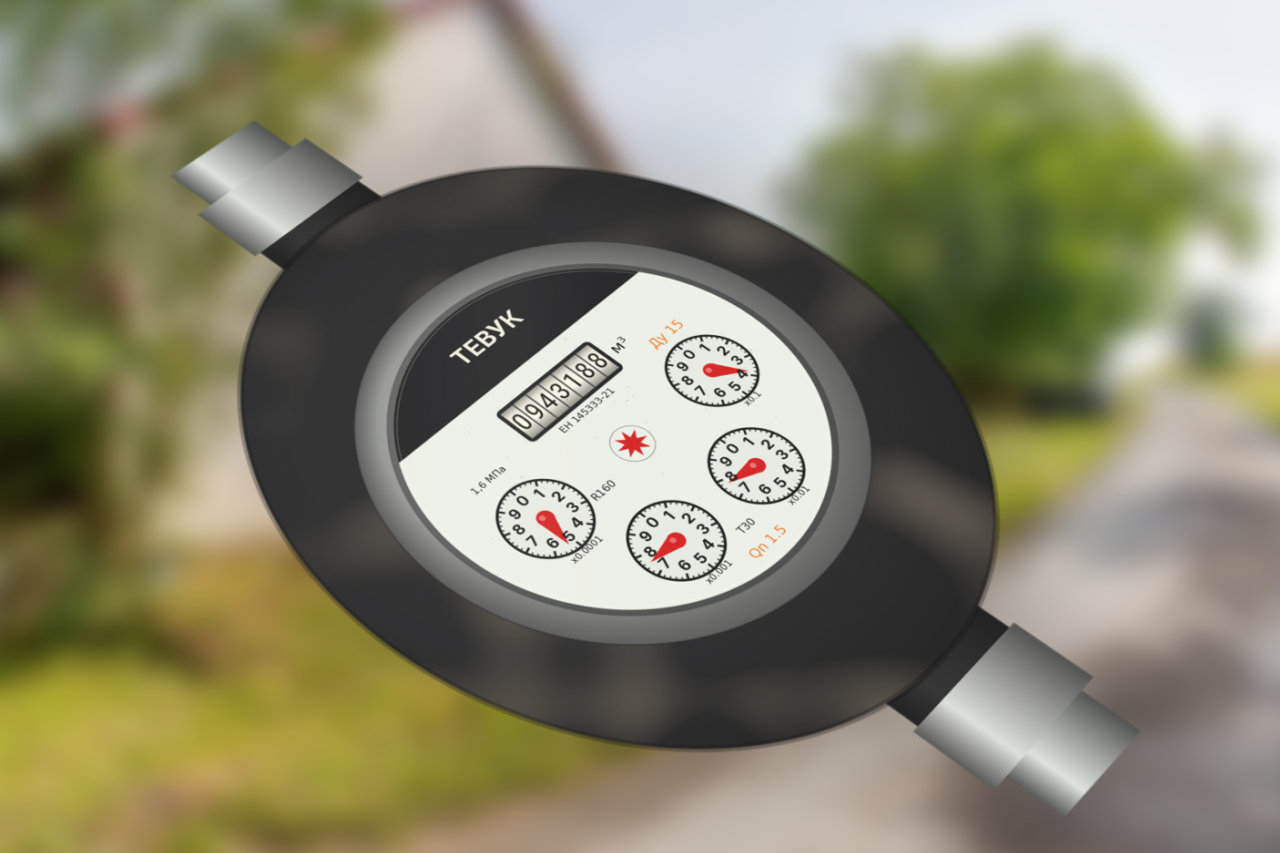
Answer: m³ 943188.3775
